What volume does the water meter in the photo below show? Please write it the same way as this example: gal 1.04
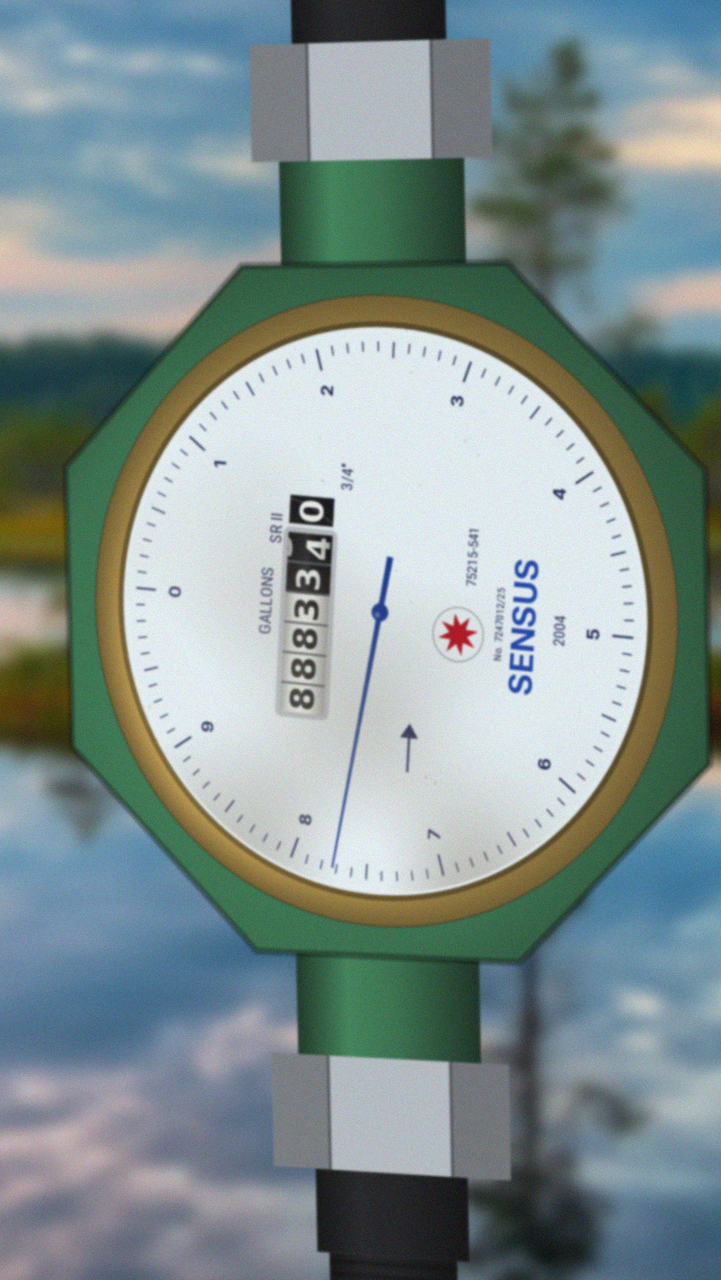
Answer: gal 8883337.7
